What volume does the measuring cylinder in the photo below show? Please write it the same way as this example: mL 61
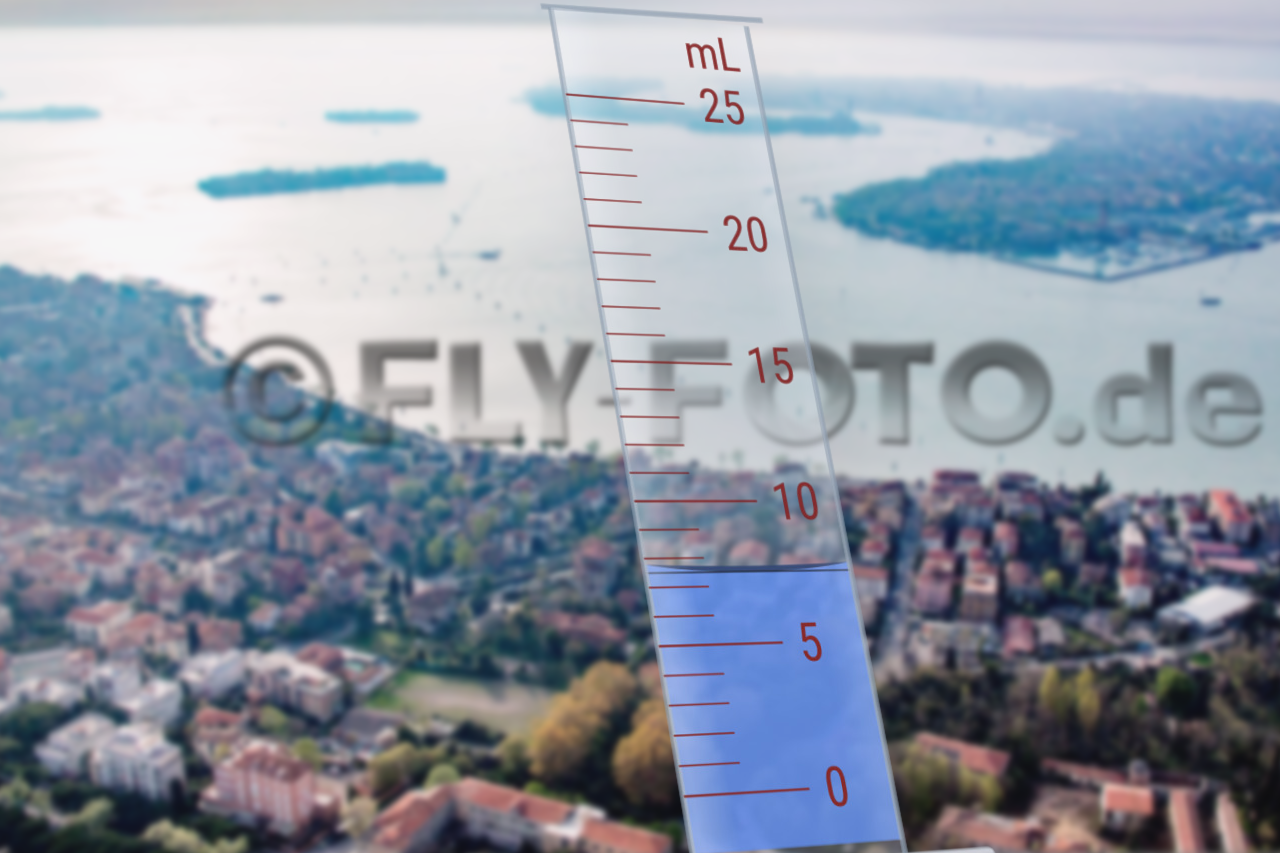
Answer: mL 7.5
